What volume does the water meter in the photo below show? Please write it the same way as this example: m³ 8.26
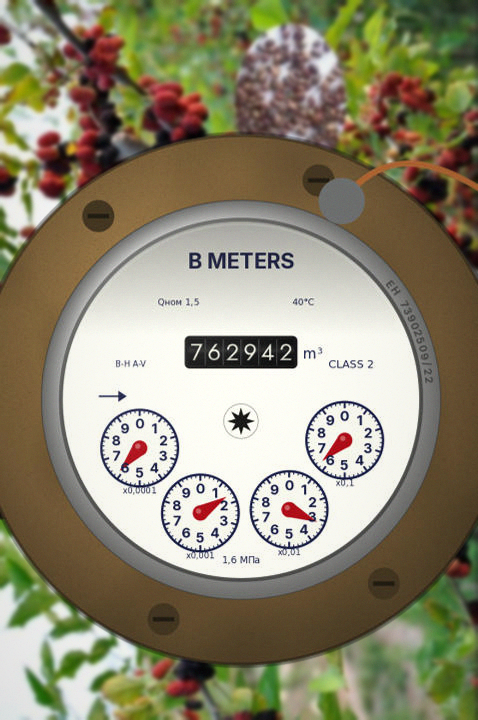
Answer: m³ 762942.6316
